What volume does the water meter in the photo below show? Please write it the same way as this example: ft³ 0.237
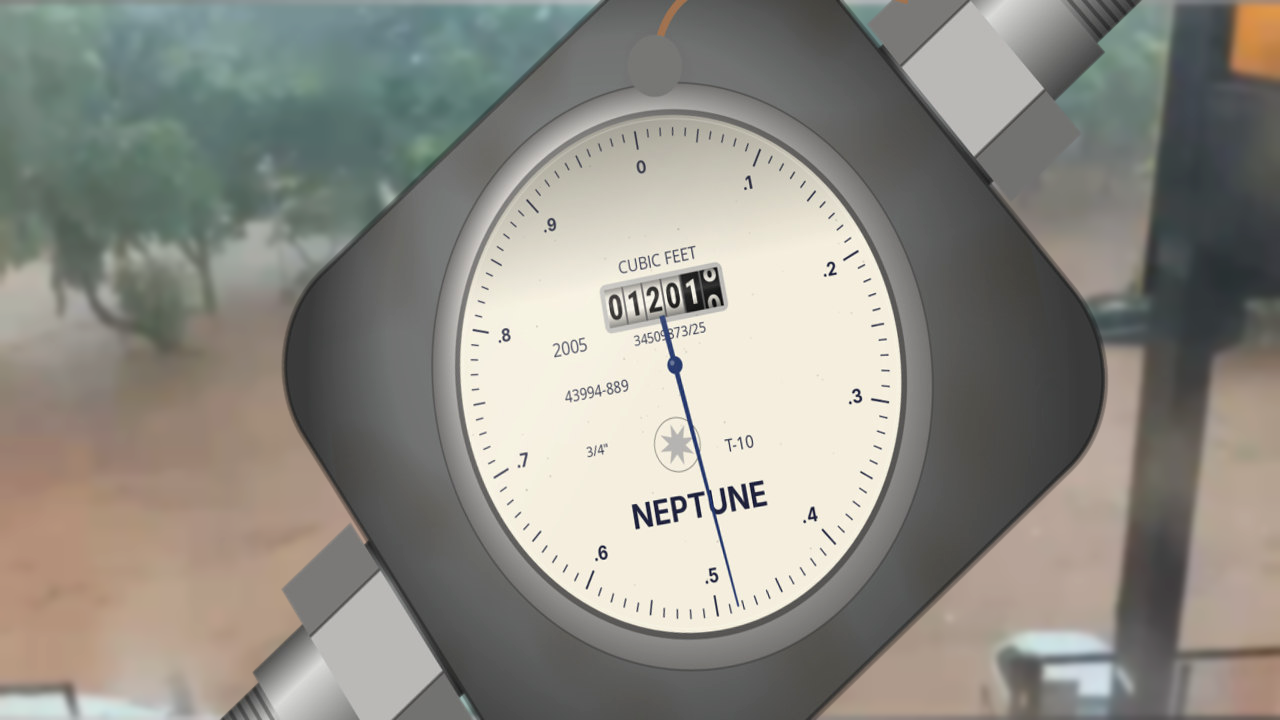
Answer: ft³ 12018.48
